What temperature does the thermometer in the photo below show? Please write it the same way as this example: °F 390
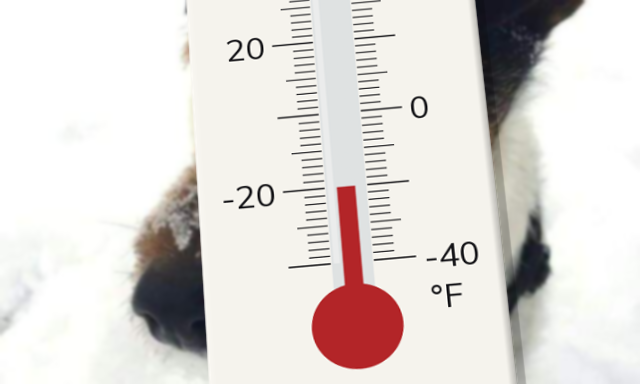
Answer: °F -20
